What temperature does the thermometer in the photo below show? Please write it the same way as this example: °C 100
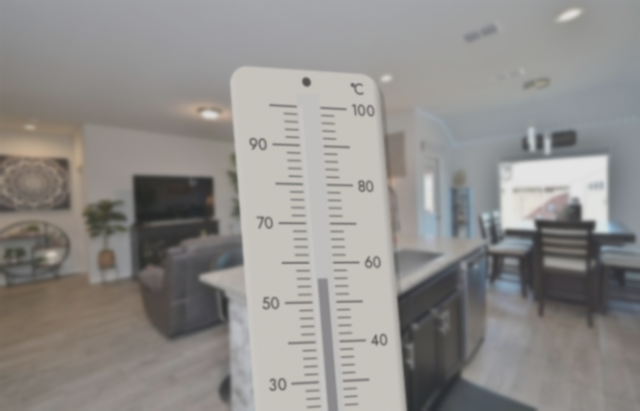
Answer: °C 56
